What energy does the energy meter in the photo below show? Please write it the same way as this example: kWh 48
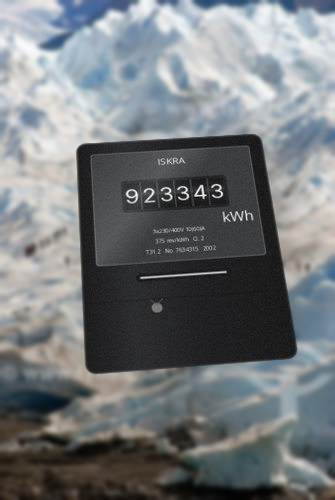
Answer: kWh 923343
